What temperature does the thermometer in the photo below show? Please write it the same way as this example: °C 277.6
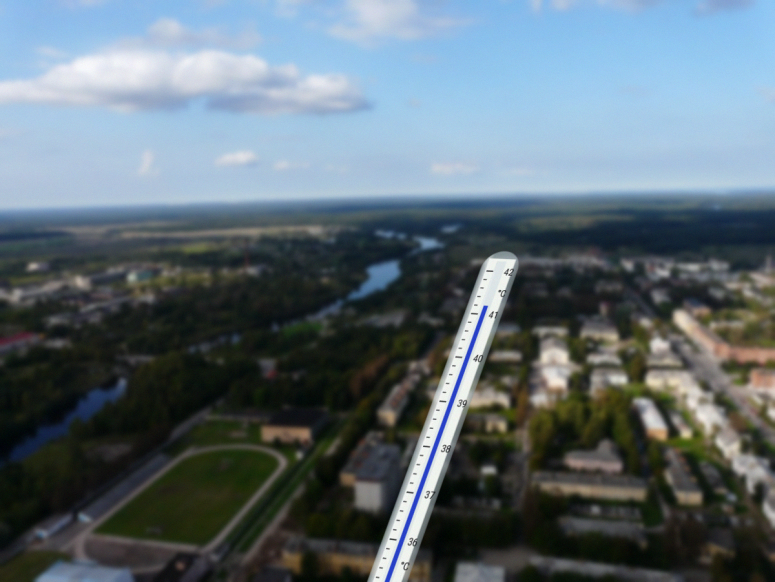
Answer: °C 41.2
